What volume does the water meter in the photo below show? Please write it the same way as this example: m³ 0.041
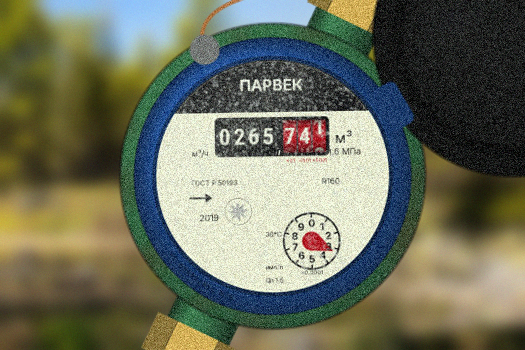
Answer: m³ 265.7413
